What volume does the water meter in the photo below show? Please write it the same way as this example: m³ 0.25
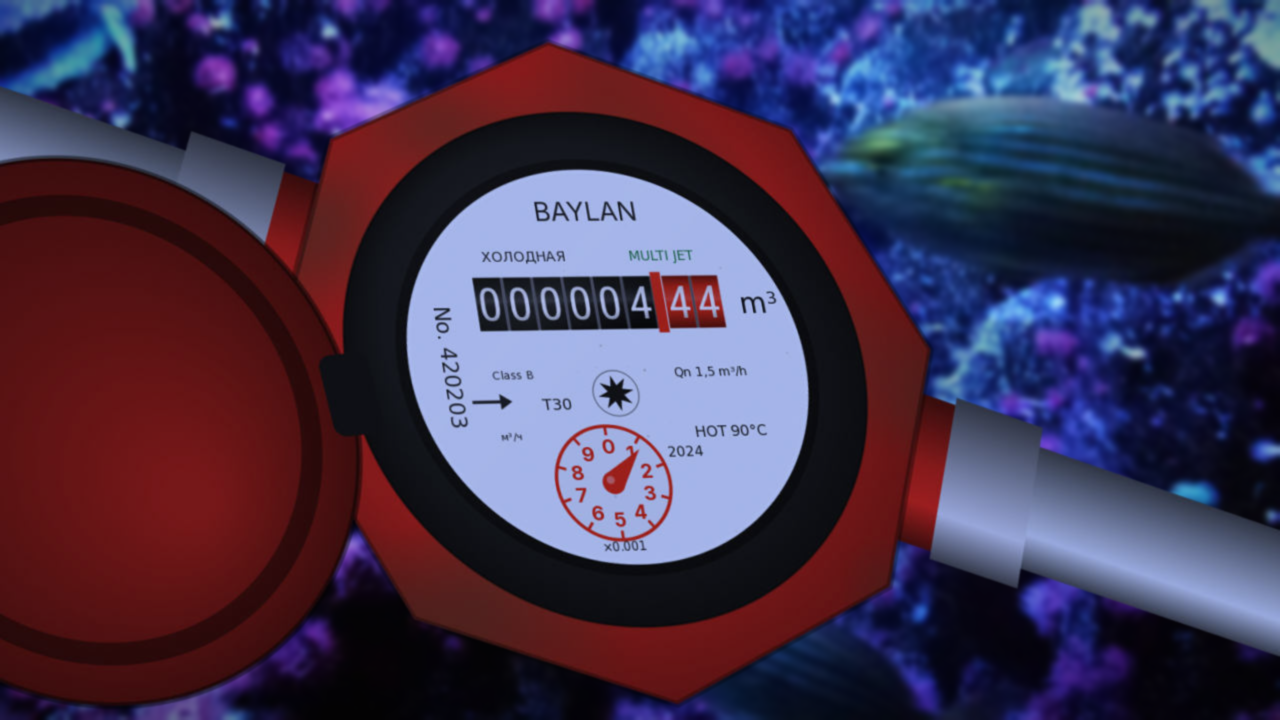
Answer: m³ 4.441
